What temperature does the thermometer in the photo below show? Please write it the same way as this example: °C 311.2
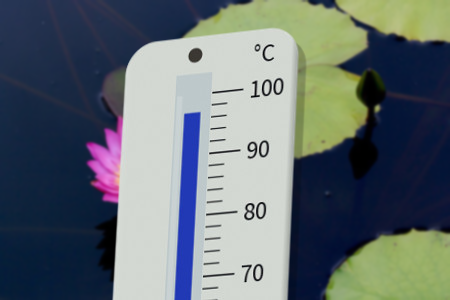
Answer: °C 97
